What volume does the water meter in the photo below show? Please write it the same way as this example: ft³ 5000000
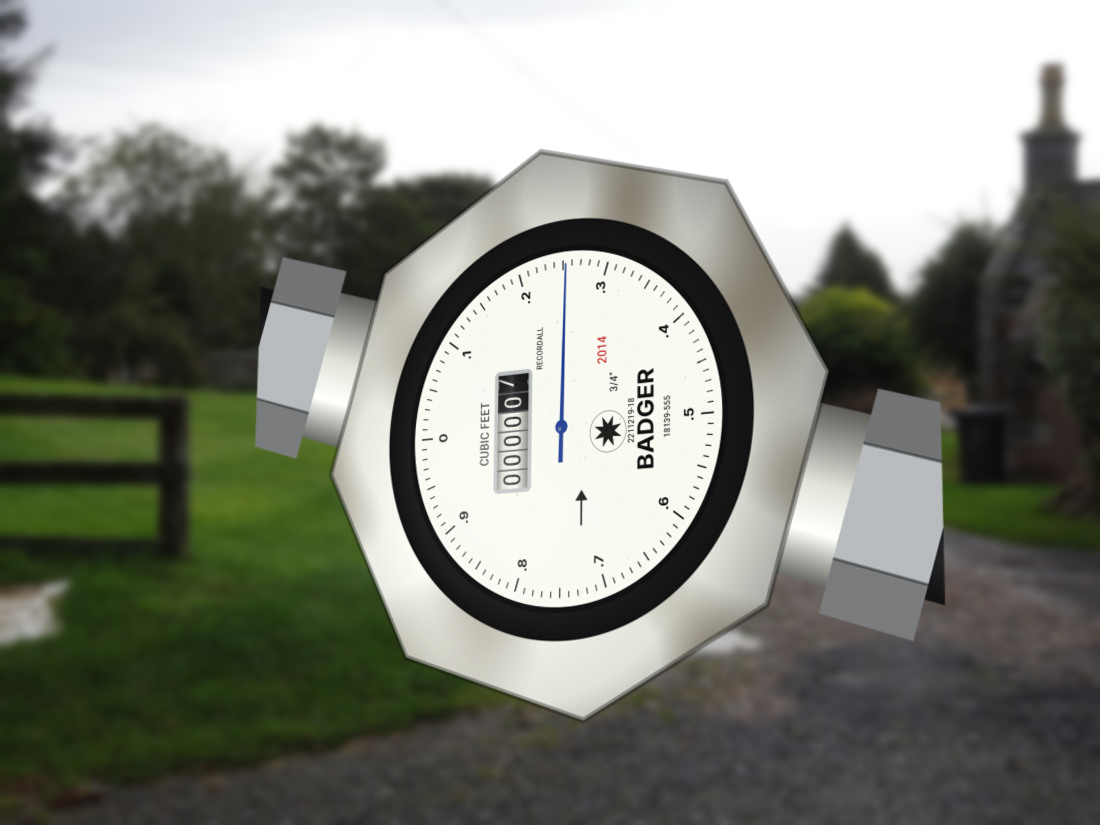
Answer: ft³ 7.25
